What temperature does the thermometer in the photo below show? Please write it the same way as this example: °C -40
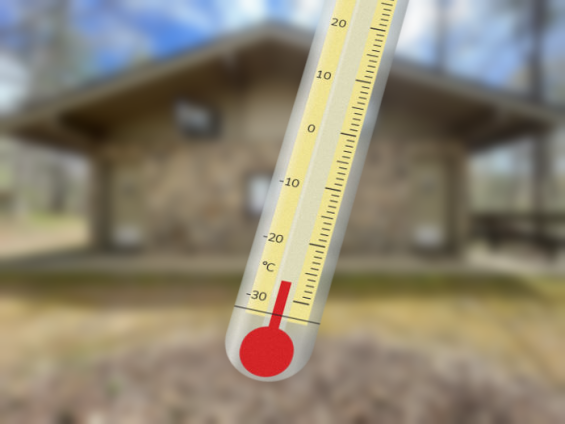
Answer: °C -27
